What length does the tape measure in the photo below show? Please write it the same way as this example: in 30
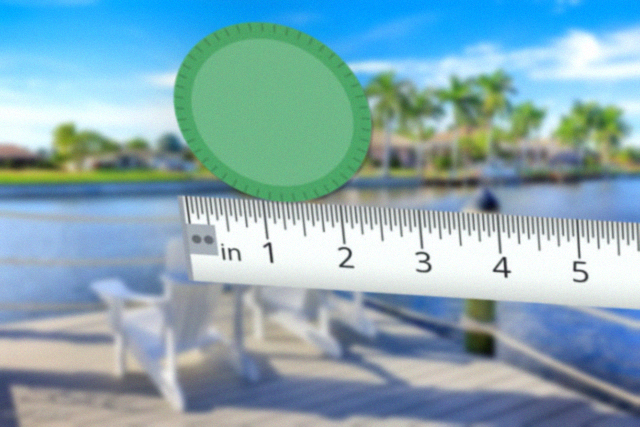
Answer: in 2.5
